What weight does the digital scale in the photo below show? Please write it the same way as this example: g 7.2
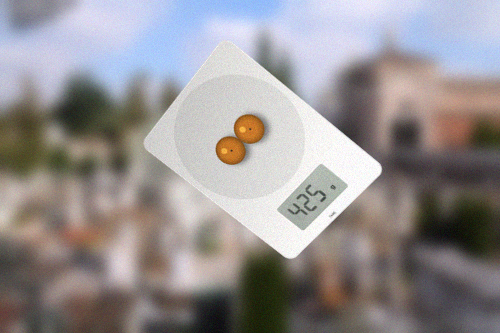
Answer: g 425
